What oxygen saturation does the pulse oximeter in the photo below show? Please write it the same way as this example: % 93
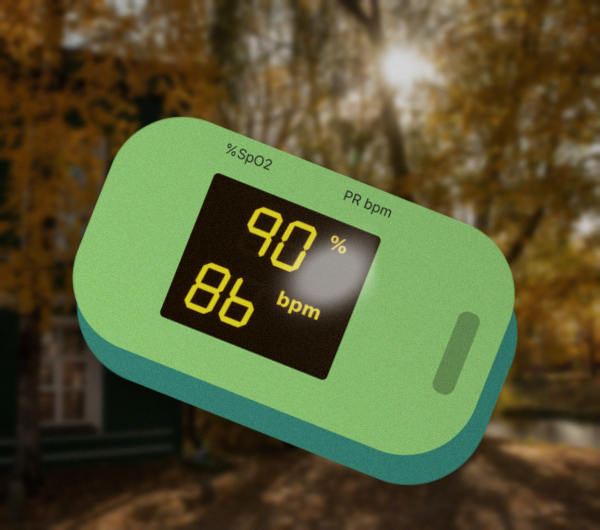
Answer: % 90
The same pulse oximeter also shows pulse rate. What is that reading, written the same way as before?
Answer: bpm 86
